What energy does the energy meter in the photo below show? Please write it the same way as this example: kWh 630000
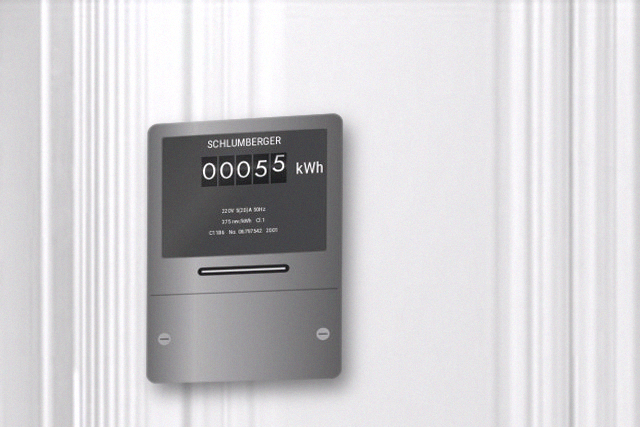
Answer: kWh 55
